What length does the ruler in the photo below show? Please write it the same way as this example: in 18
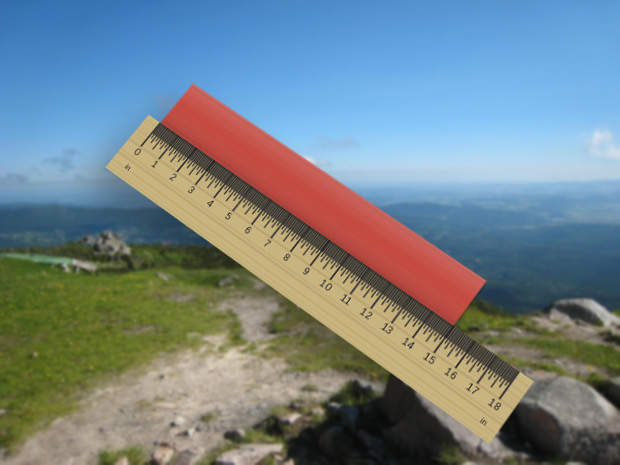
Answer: in 15
